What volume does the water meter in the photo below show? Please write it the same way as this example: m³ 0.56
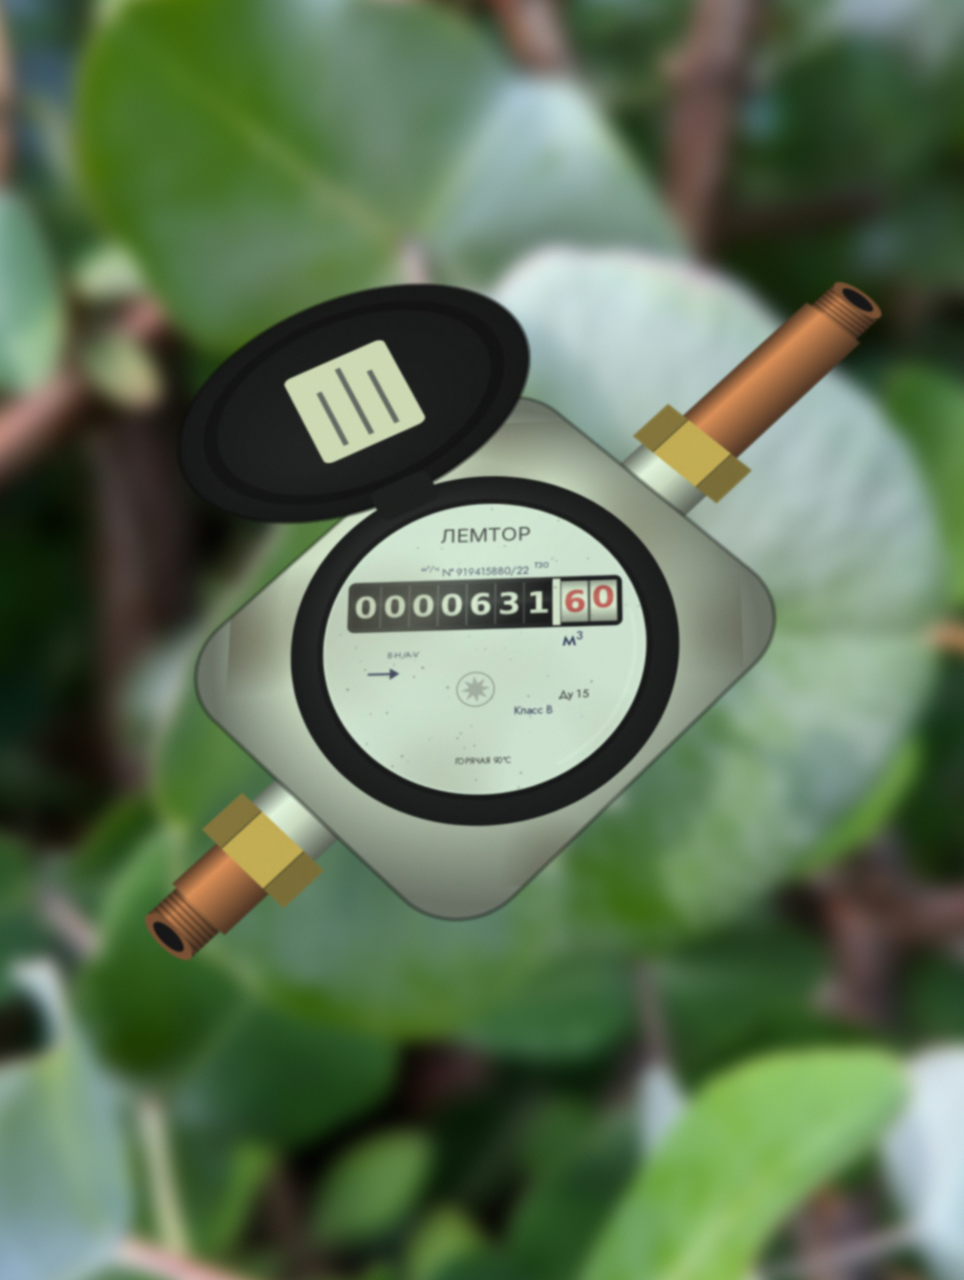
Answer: m³ 631.60
